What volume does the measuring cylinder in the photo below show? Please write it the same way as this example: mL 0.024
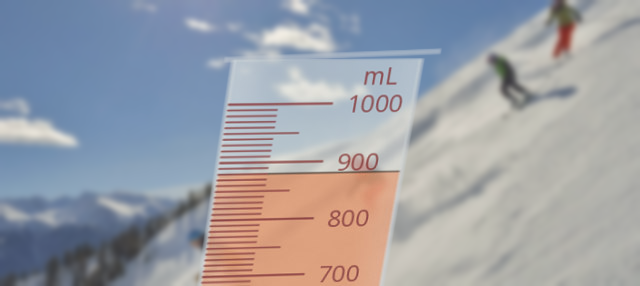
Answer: mL 880
